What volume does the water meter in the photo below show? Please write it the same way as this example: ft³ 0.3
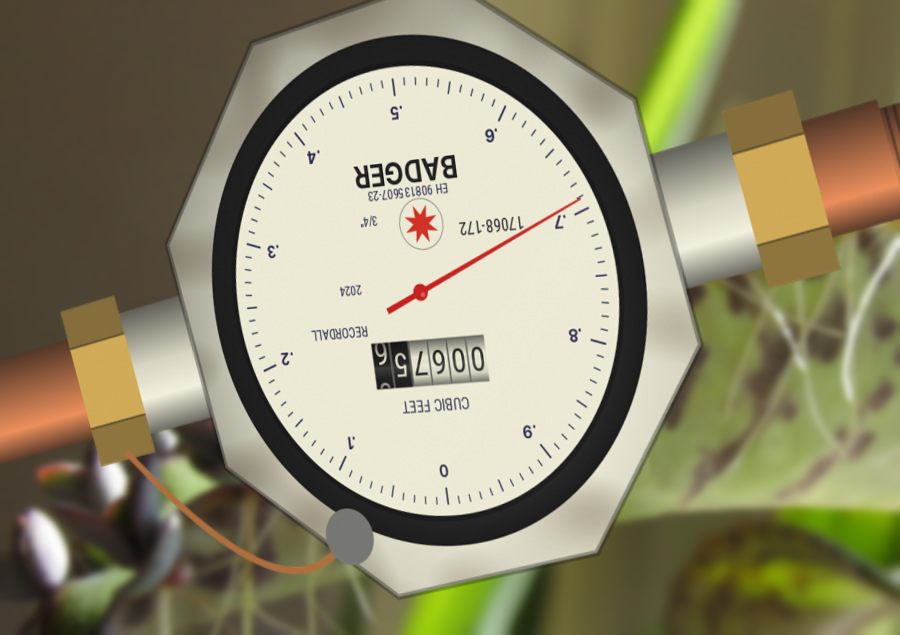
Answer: ft³ 6755.69
